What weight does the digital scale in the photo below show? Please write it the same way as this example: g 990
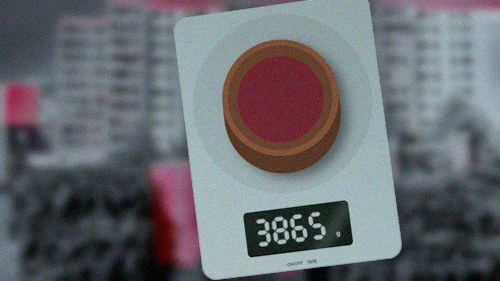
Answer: g 3865
